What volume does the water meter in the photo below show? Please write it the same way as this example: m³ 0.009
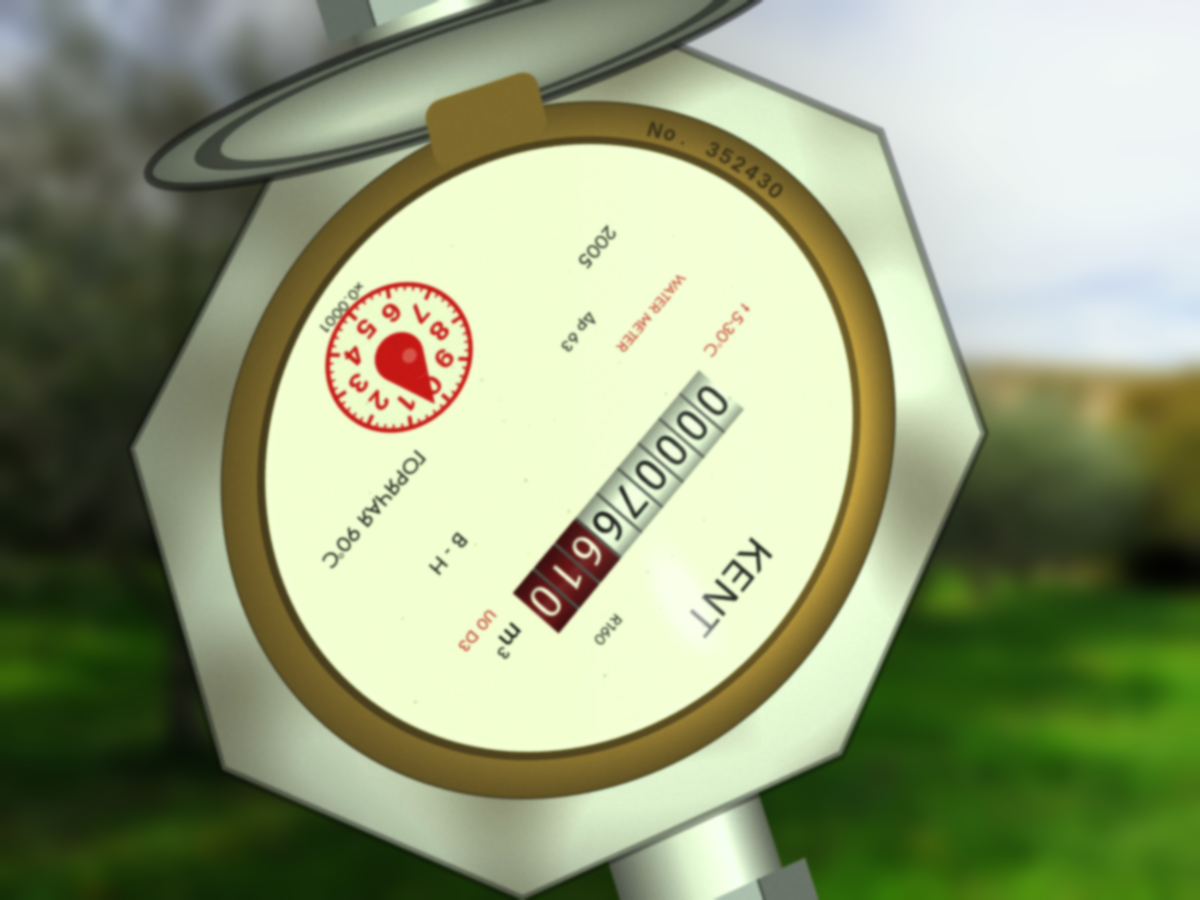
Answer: m³ 76.6100
